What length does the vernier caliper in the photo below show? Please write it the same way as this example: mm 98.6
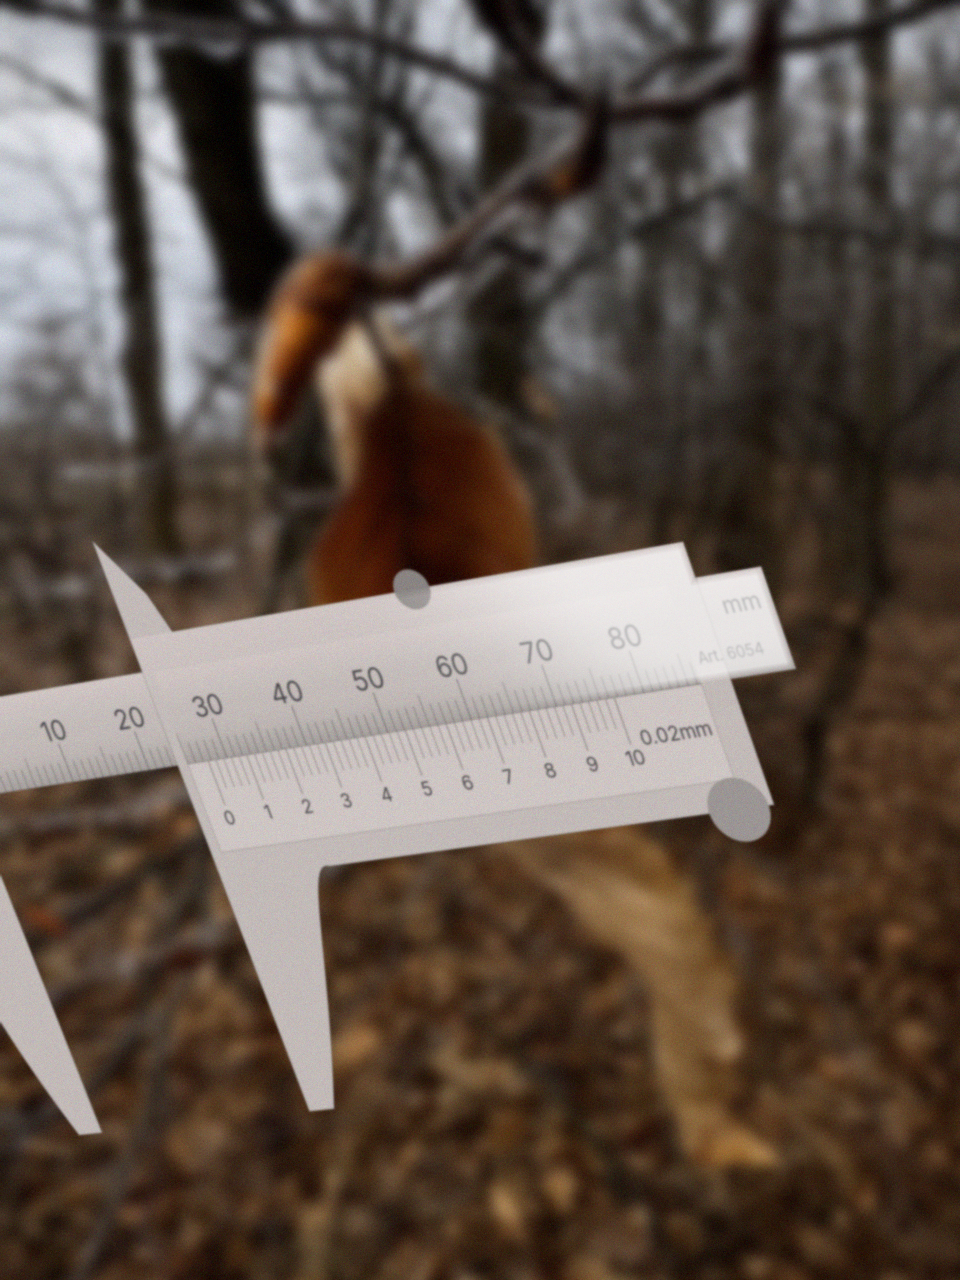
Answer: mm 27.6
